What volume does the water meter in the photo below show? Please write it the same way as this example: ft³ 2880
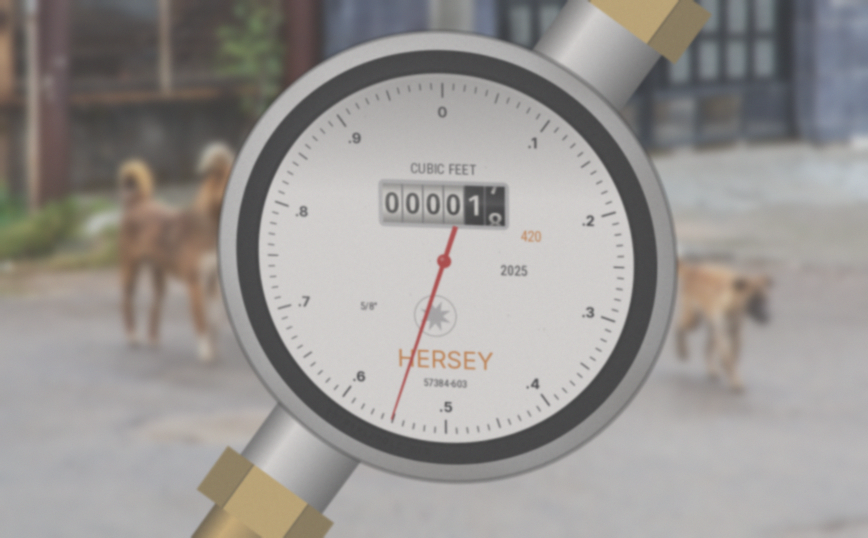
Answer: ft³ 17.55
